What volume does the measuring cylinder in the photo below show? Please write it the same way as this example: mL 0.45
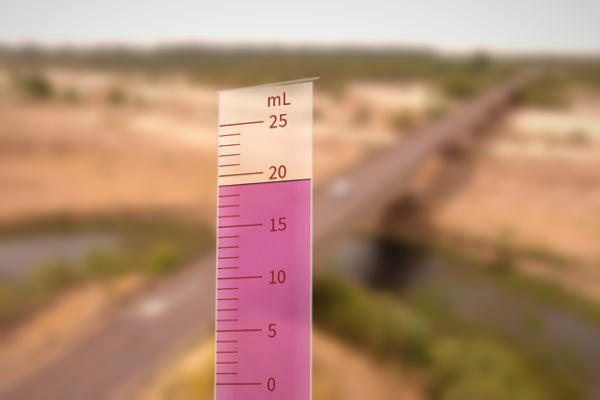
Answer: mL 19
